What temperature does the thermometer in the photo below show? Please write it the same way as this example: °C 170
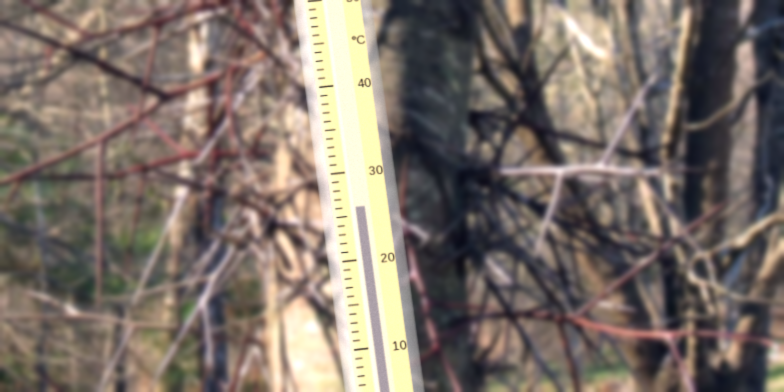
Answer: °C 26
